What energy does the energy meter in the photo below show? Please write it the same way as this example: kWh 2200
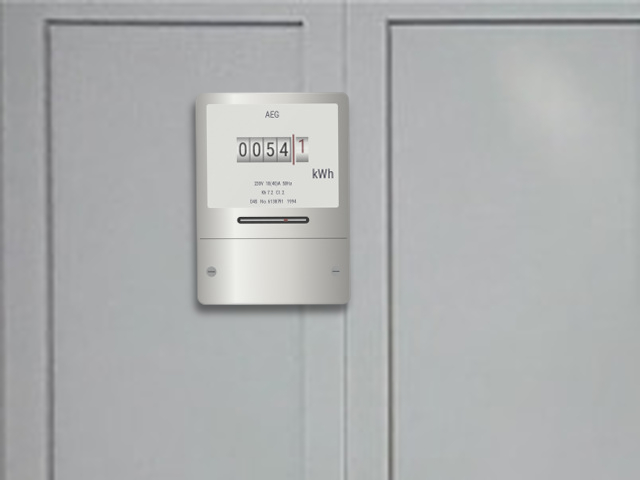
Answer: kWh 54.1
